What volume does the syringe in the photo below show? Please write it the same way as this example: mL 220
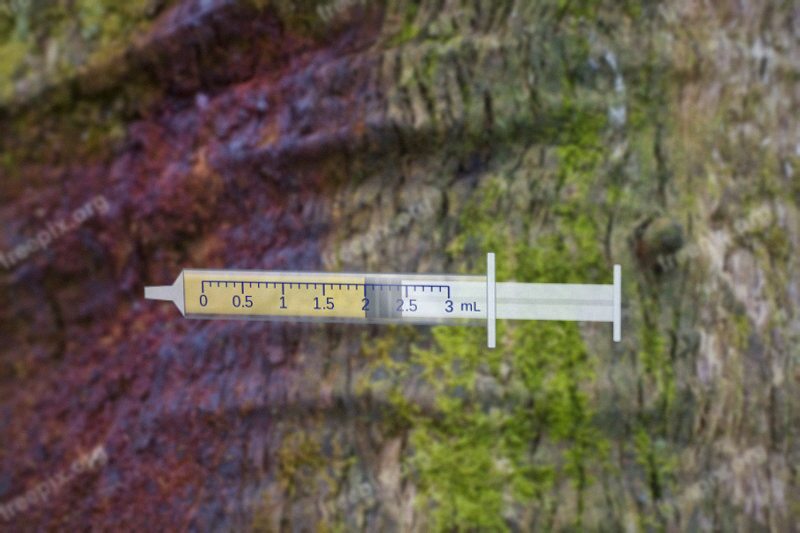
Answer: mL 2
